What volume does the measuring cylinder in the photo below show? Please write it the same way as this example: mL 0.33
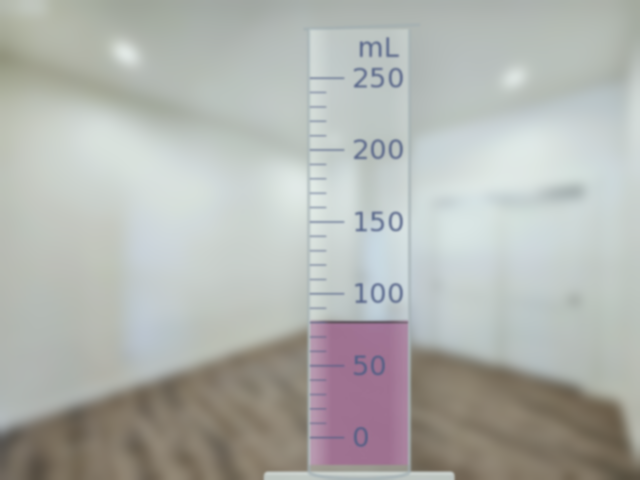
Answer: mL 80
